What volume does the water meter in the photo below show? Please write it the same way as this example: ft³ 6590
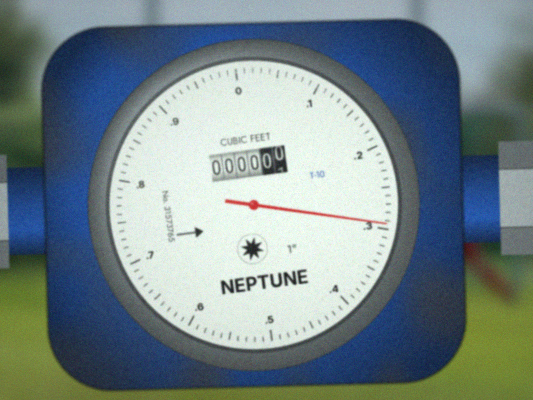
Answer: ft³ 0.29
